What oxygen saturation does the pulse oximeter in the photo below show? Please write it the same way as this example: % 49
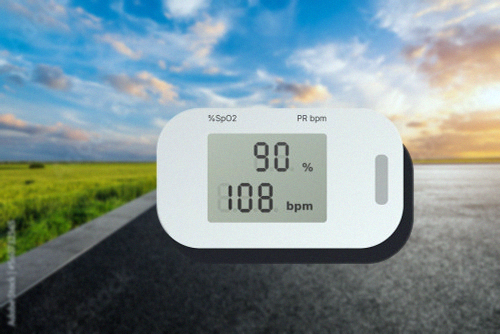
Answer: % 90
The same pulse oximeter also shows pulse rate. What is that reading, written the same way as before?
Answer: bpm 108
